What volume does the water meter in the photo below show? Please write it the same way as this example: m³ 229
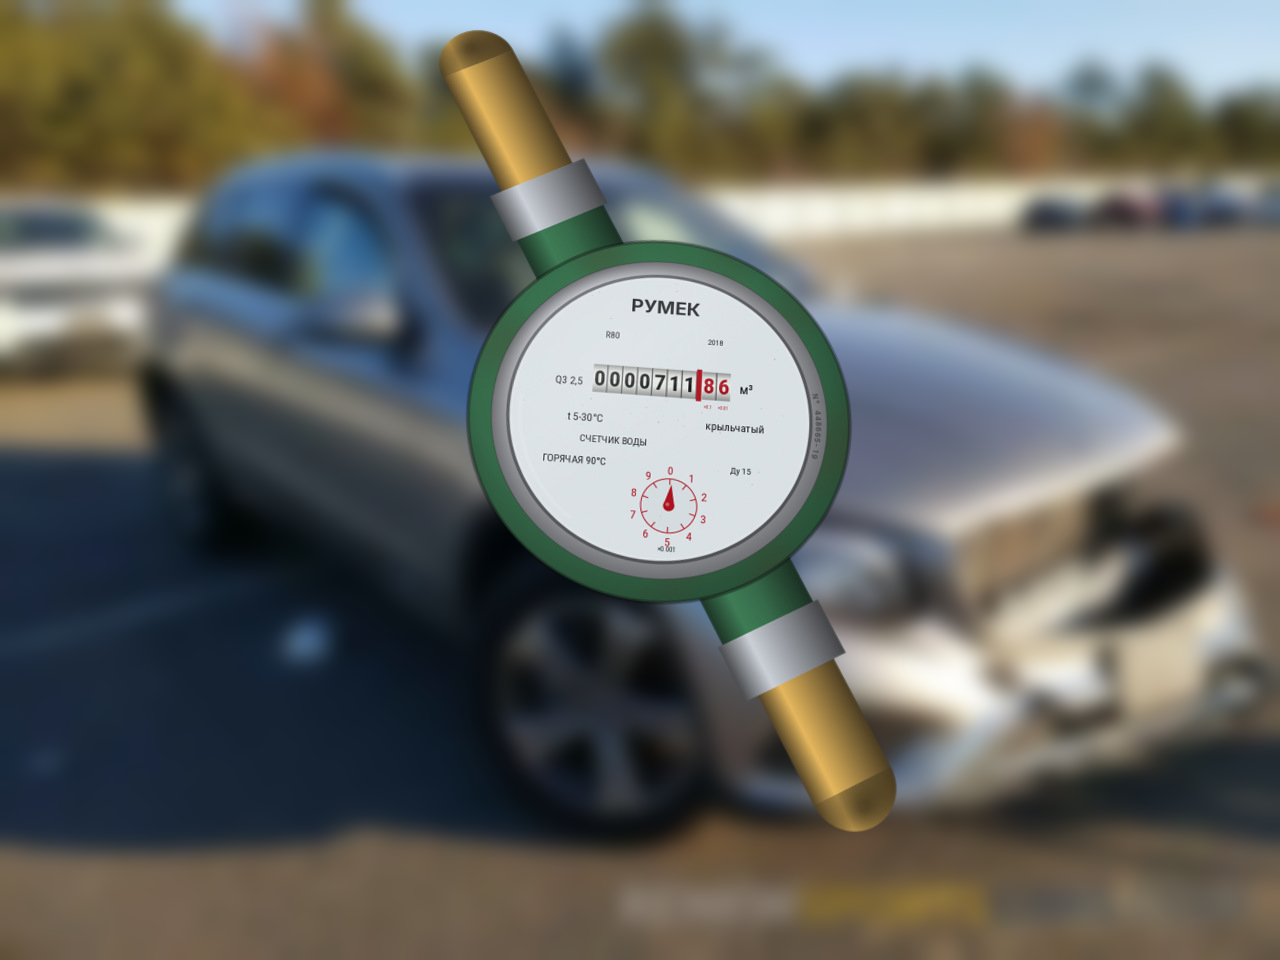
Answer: m³ 711.860
